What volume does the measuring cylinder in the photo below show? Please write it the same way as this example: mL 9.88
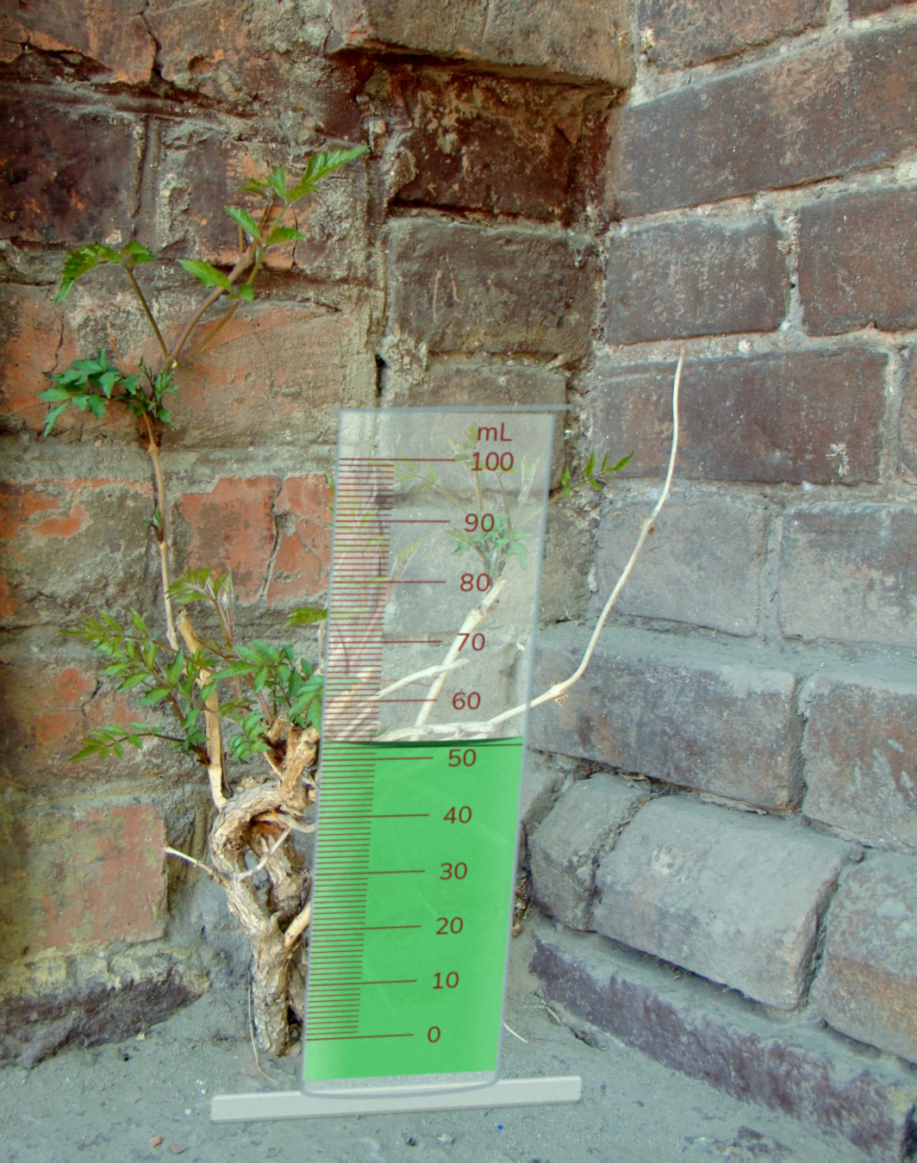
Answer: mL 52
